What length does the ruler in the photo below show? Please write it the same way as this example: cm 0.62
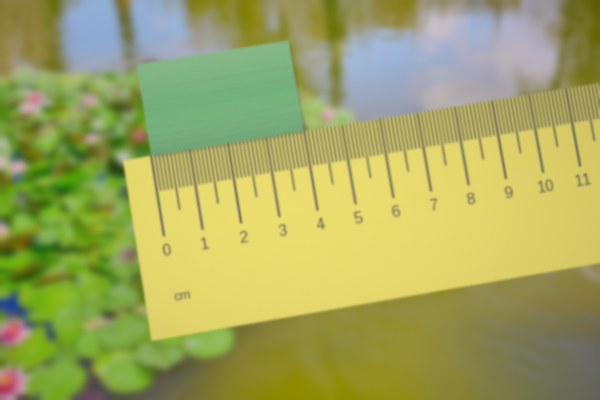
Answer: cm 4
